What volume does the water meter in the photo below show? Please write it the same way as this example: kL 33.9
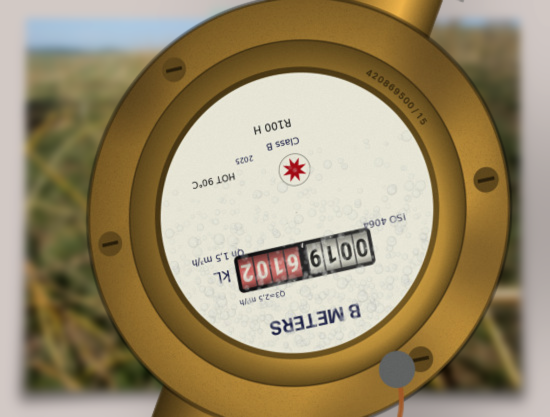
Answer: kL 19.6102
